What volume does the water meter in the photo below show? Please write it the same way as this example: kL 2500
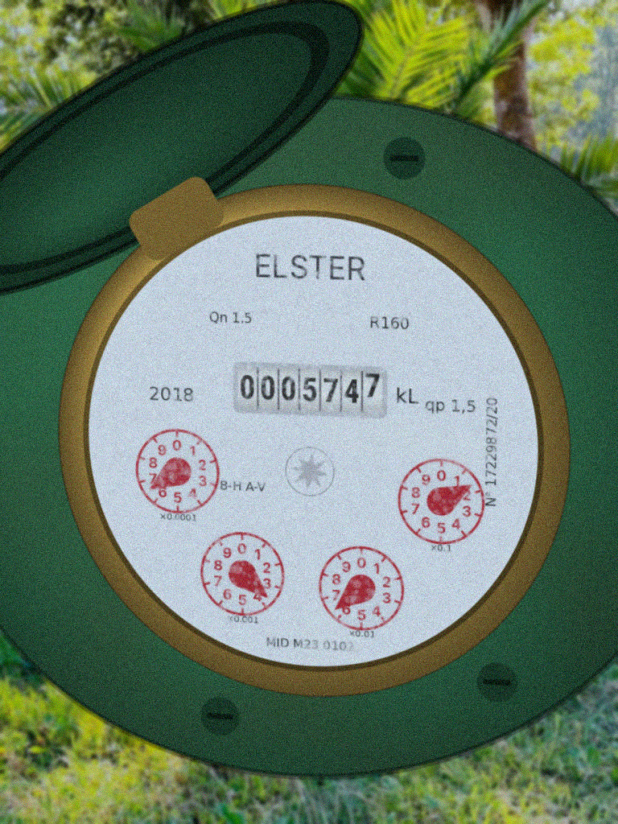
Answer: kL 5747.1636
